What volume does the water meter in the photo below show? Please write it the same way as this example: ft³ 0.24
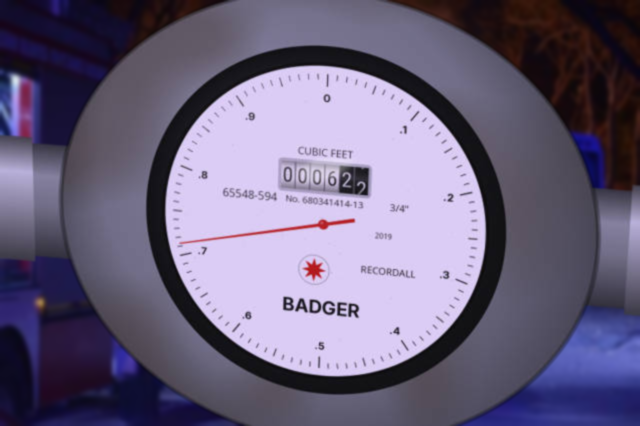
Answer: ft³ 621.71
